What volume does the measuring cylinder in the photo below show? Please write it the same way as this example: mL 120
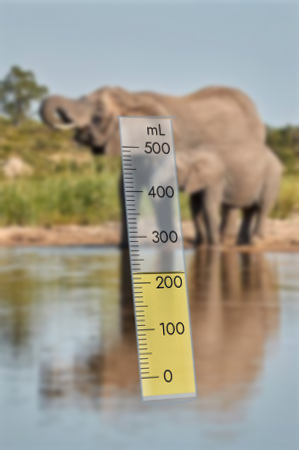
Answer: mL 220
